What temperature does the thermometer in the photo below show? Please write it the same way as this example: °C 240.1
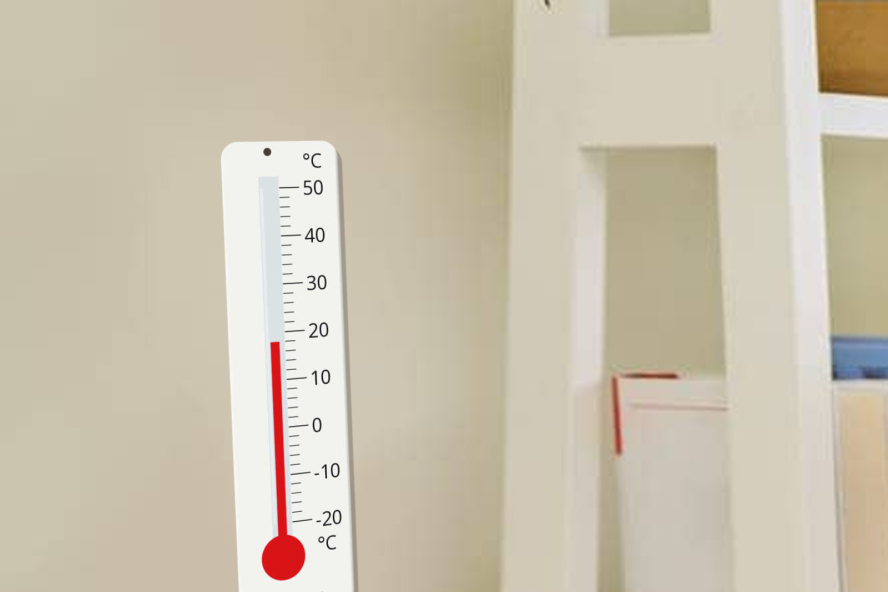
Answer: °C 18
